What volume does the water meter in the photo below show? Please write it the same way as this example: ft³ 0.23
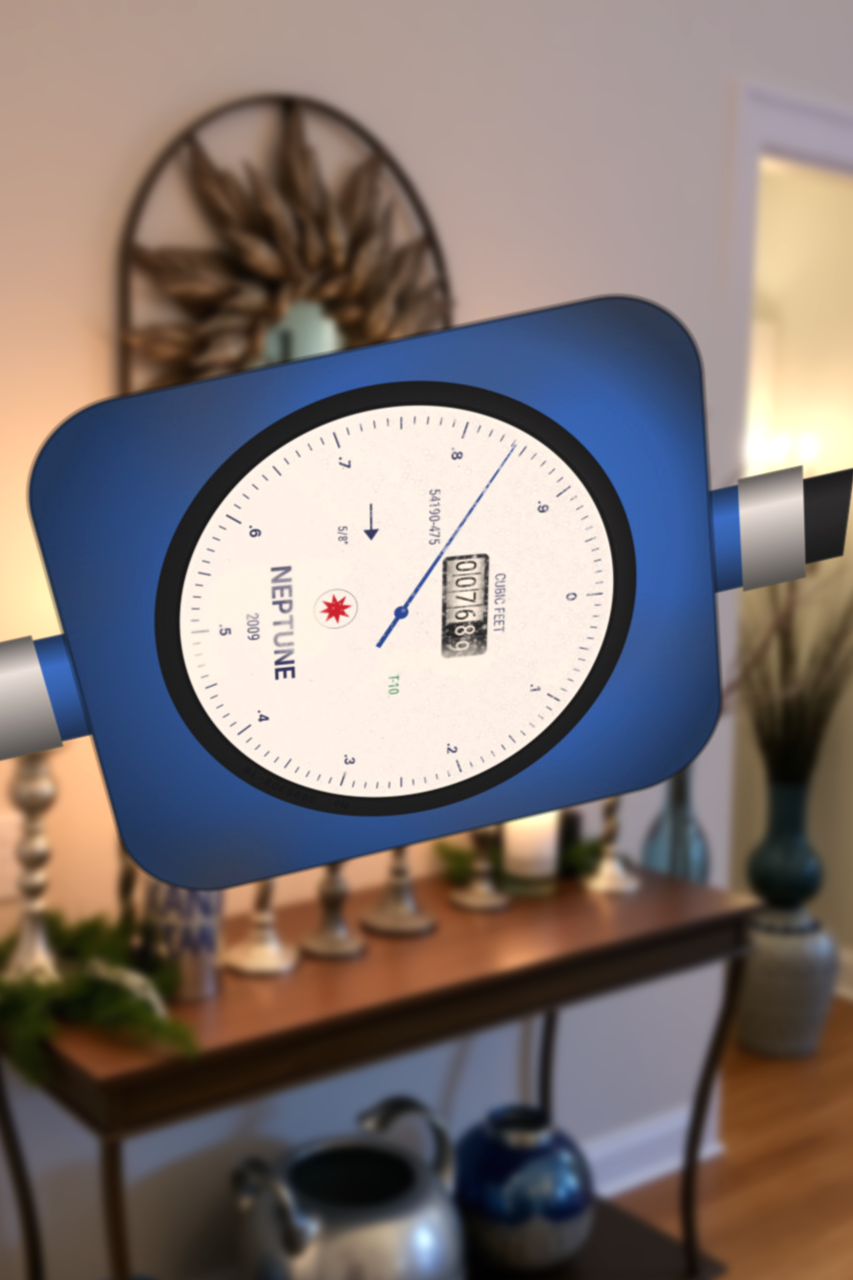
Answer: ft³ 7688.84
